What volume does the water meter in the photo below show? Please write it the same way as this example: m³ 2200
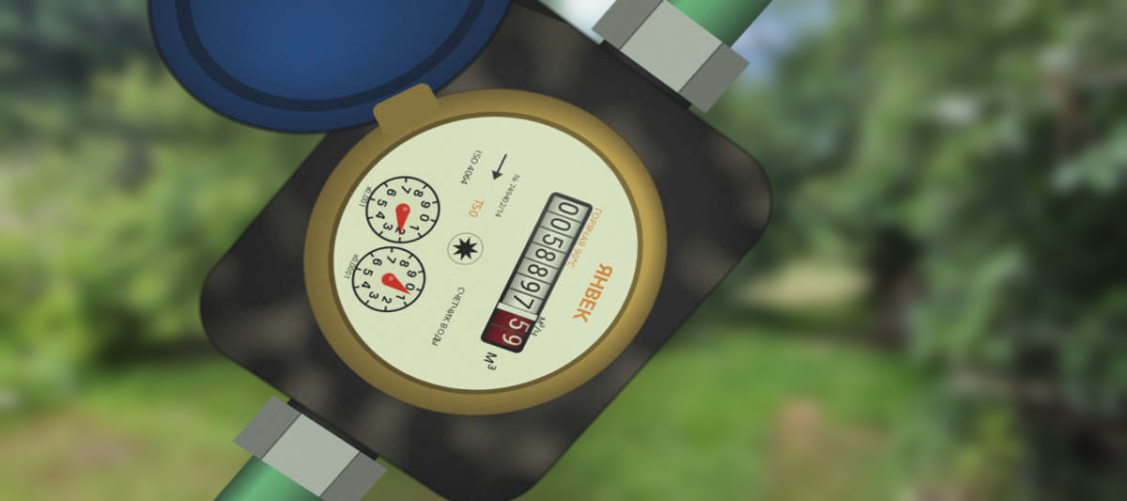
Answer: m³ 58897.5920
